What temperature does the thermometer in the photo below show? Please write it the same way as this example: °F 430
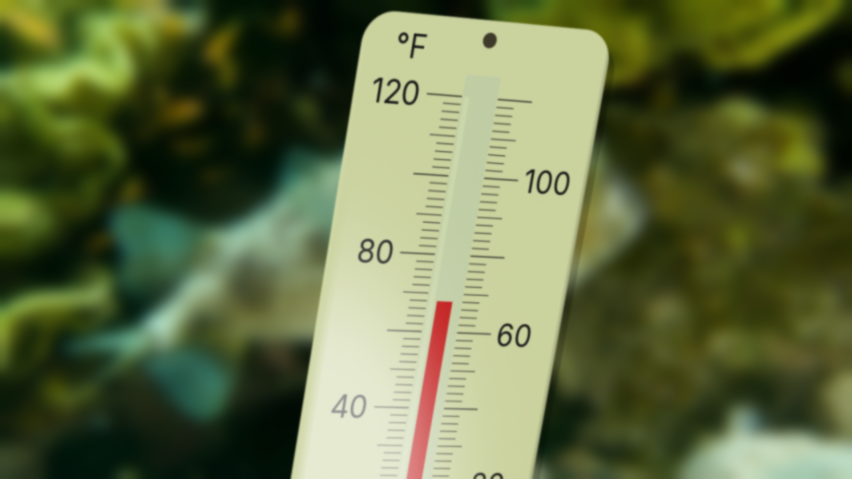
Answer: °F 68
